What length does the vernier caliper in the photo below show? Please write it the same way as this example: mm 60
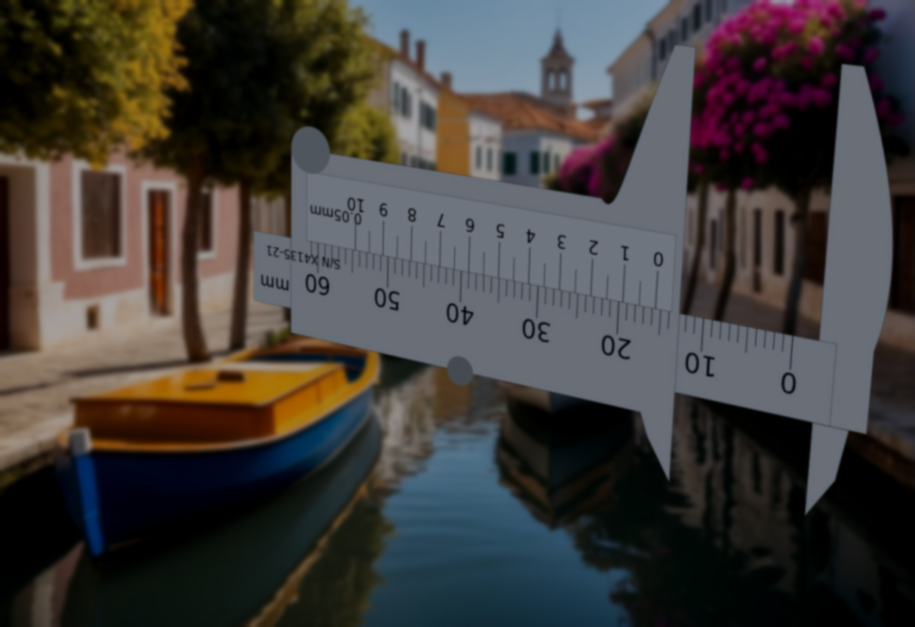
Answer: mm 15.6
